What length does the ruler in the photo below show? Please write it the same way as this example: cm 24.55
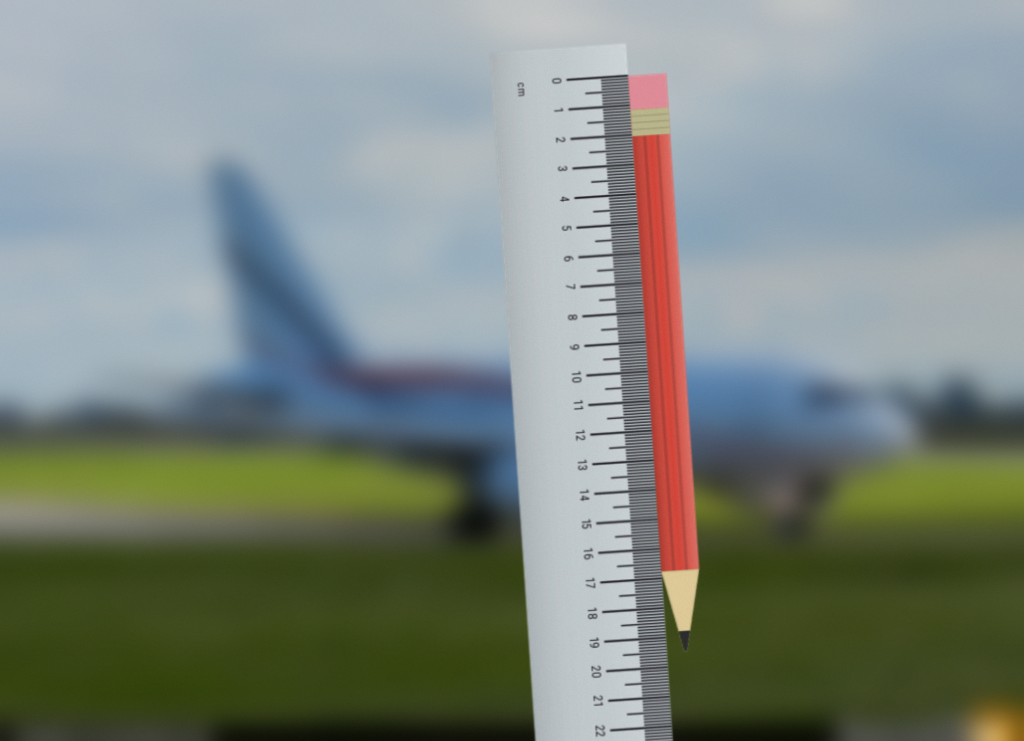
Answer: cm 19.5
